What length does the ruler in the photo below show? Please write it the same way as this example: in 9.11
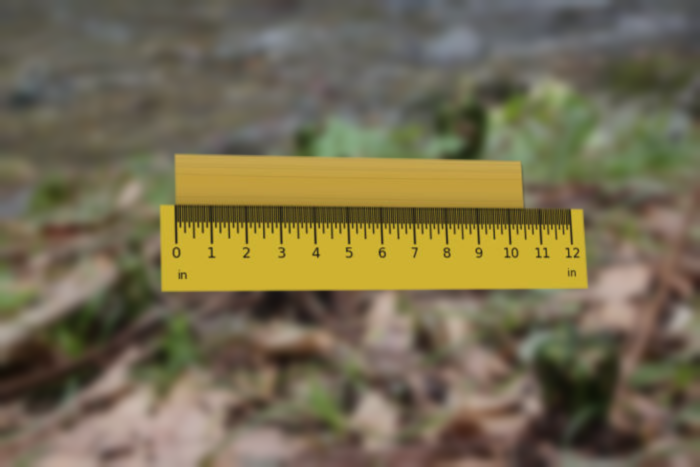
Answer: in 10.5
